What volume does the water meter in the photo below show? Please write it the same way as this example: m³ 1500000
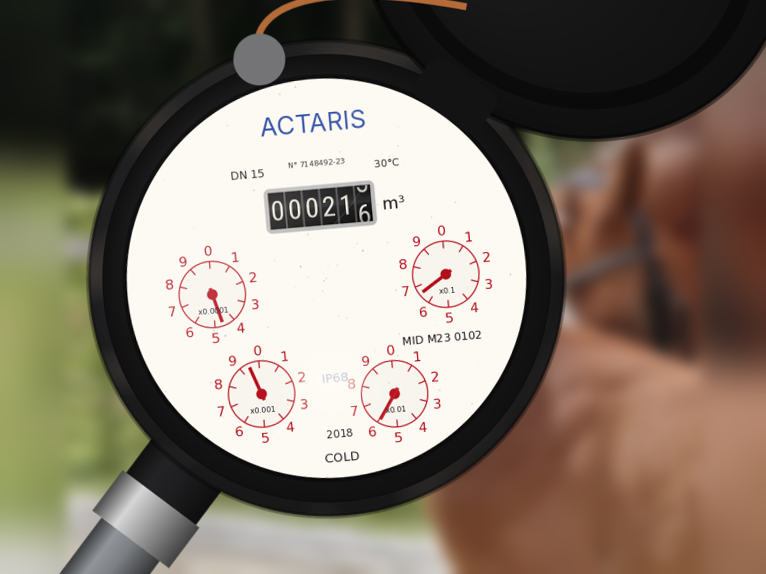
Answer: m³ 215.6594
